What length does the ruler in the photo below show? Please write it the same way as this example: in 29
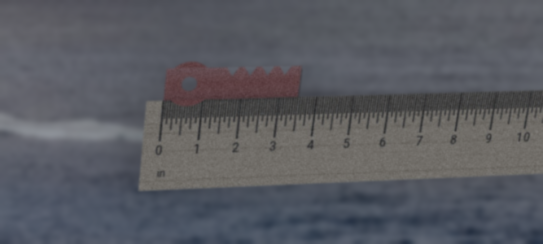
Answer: in 3.5
